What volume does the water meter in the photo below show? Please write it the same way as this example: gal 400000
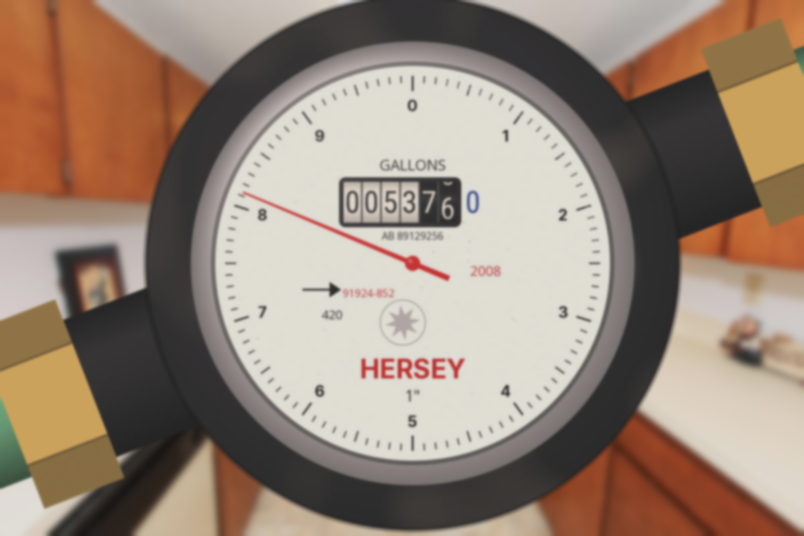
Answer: gal 53758.1
